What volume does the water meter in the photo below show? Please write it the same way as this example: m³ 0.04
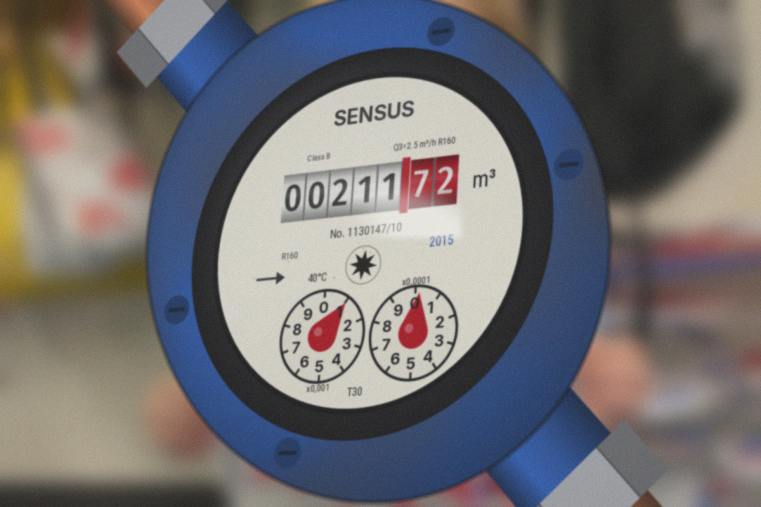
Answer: m³ 211.7210
